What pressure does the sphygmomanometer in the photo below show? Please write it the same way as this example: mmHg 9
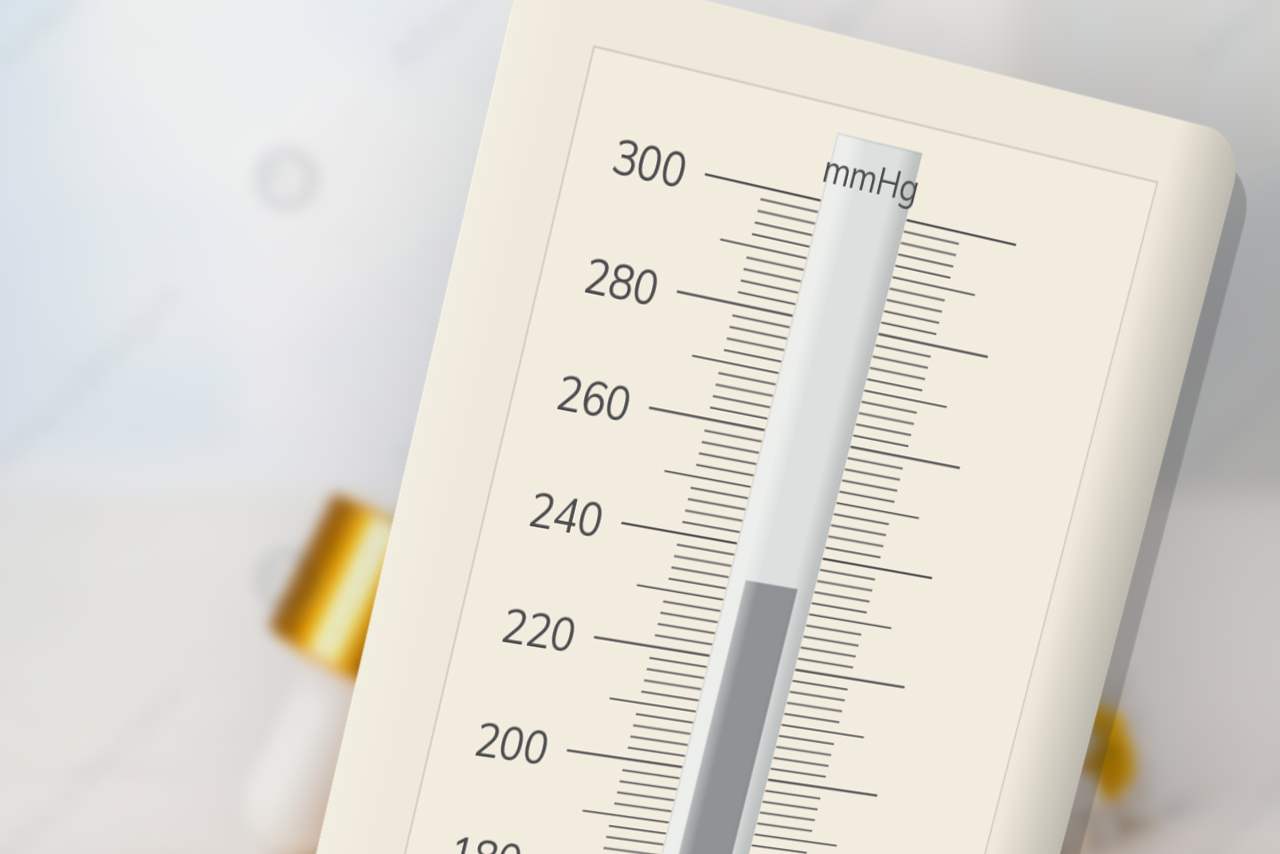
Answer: mmHg 234
